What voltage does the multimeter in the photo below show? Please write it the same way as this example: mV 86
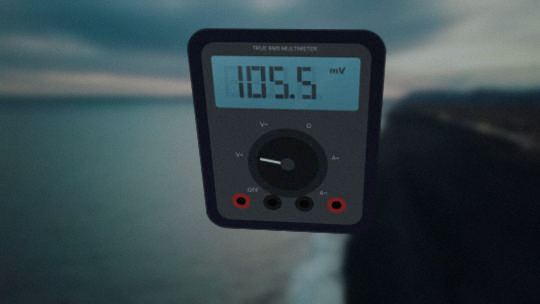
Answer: mV 105.5
